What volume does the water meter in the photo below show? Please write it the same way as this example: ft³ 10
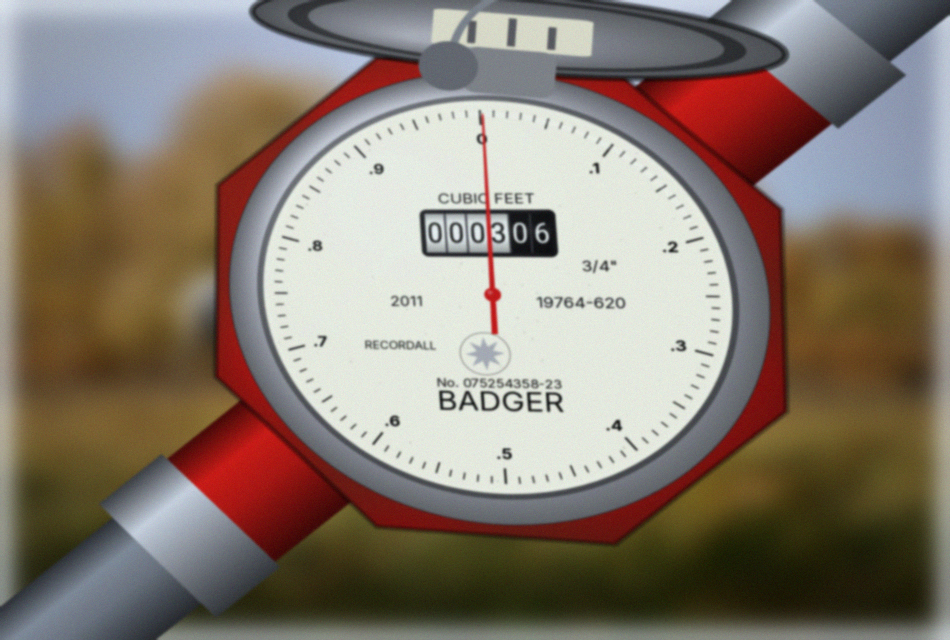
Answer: ft³ 306.00
